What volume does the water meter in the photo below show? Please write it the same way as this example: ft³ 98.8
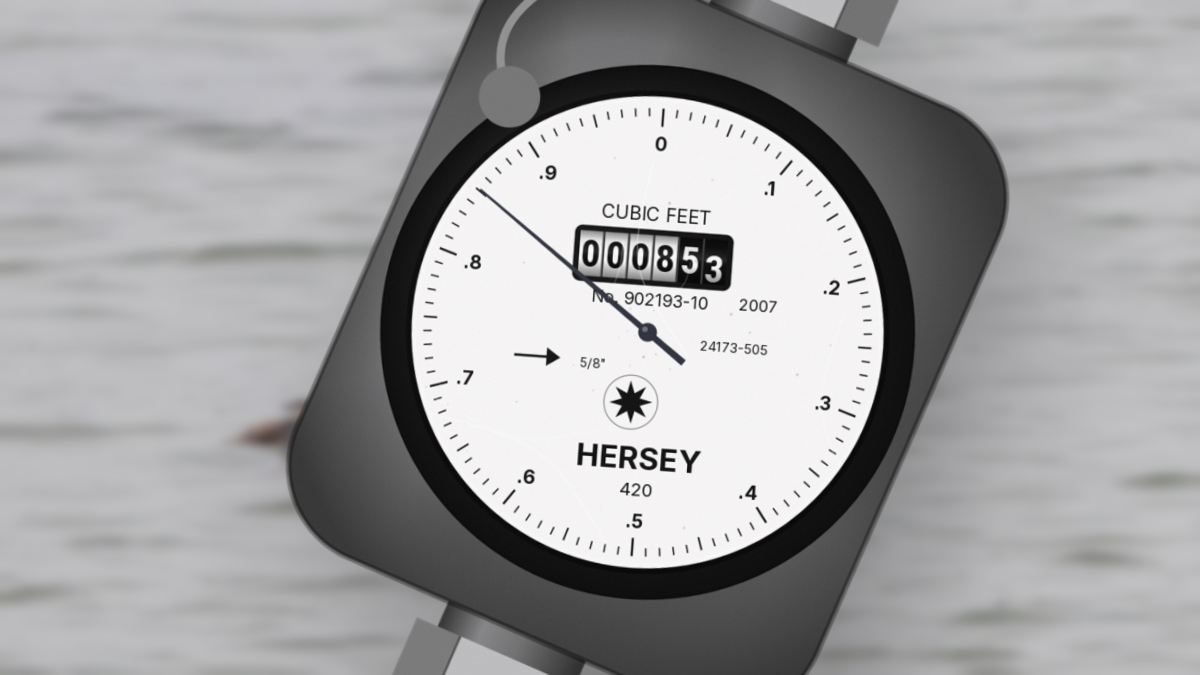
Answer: ft³ 852.85
